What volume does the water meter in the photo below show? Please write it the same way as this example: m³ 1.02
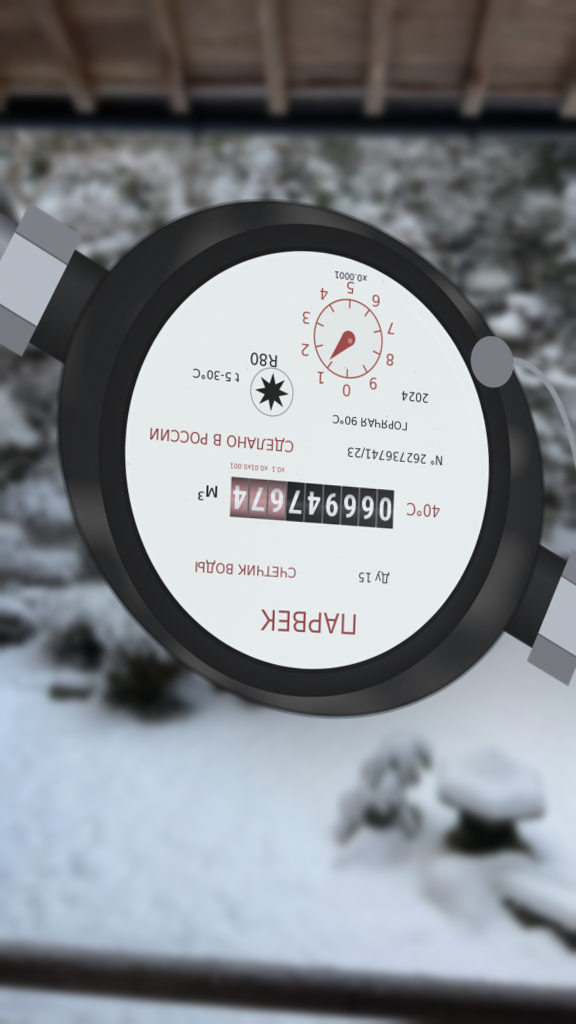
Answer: m³ 66947.6741
